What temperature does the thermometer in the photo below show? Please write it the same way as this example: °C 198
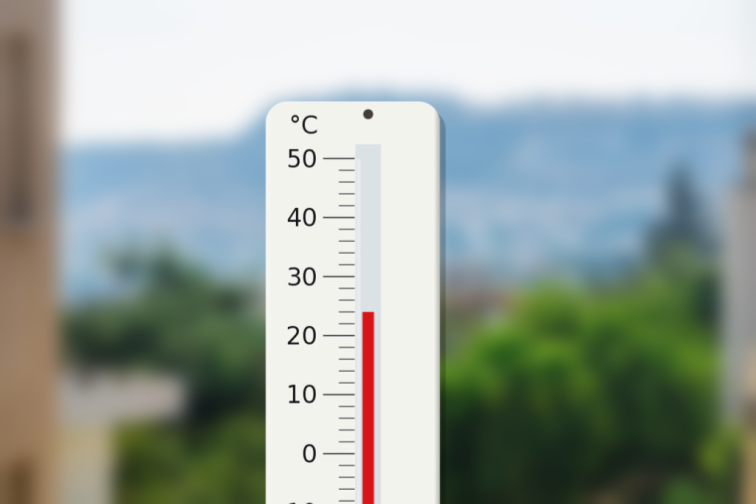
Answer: °C 24
